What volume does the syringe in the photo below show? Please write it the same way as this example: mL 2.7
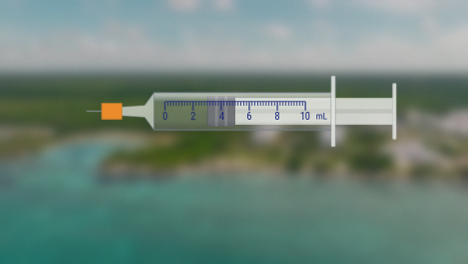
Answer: mL 3
